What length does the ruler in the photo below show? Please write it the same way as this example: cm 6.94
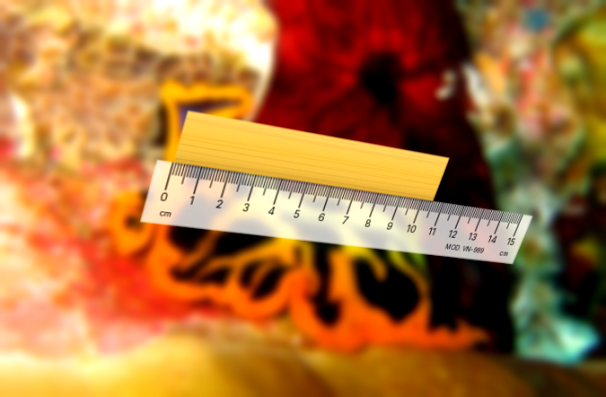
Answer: cm 10.5
